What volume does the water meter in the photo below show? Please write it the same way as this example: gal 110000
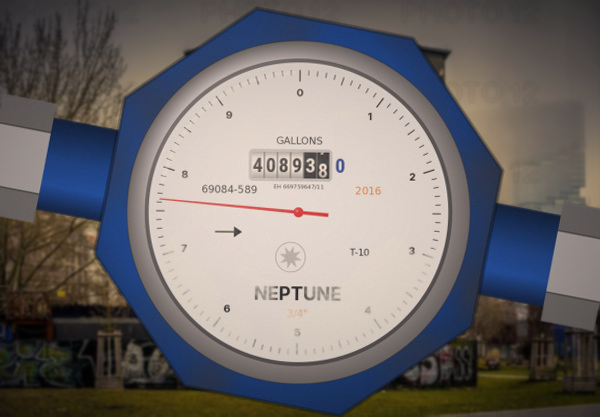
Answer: gal 4089377.6
